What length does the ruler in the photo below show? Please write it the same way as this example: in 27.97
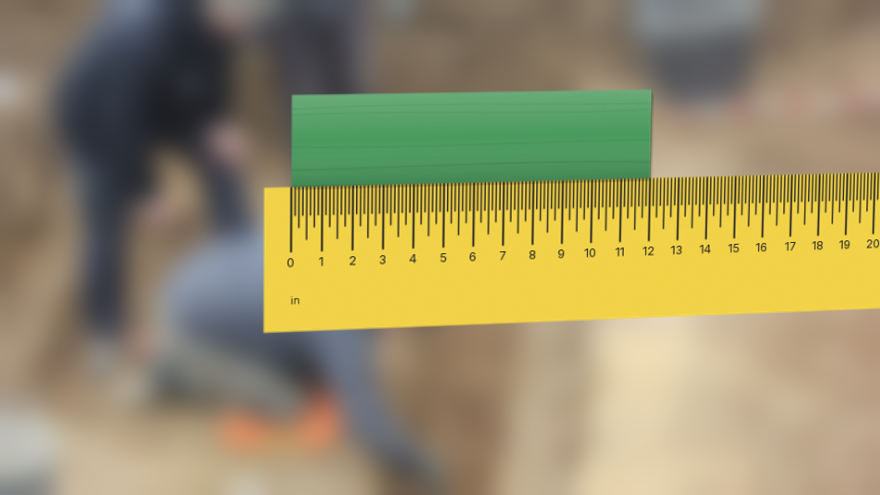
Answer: in 12
